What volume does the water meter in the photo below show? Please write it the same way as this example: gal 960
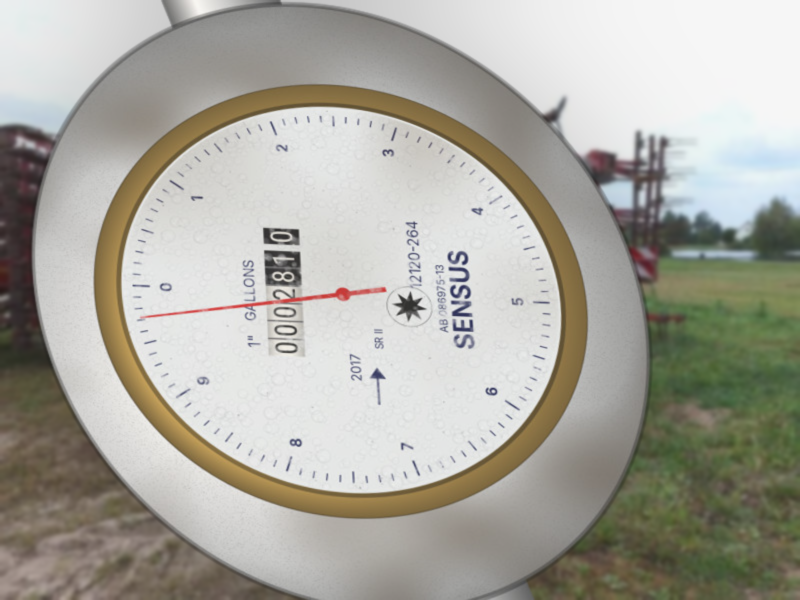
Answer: gal 2809.7
